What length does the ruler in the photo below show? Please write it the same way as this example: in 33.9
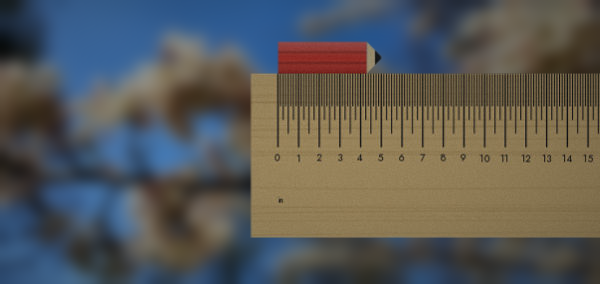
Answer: in 5
